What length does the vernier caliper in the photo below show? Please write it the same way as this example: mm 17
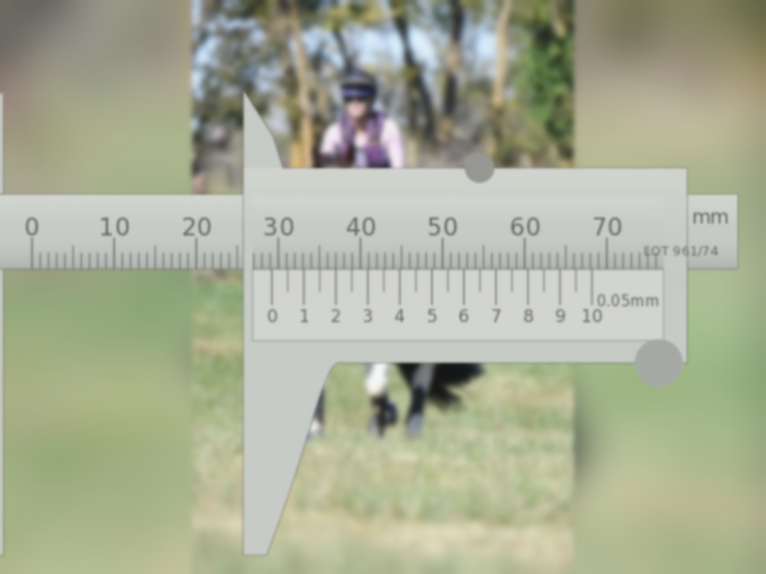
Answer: mm 29.2
